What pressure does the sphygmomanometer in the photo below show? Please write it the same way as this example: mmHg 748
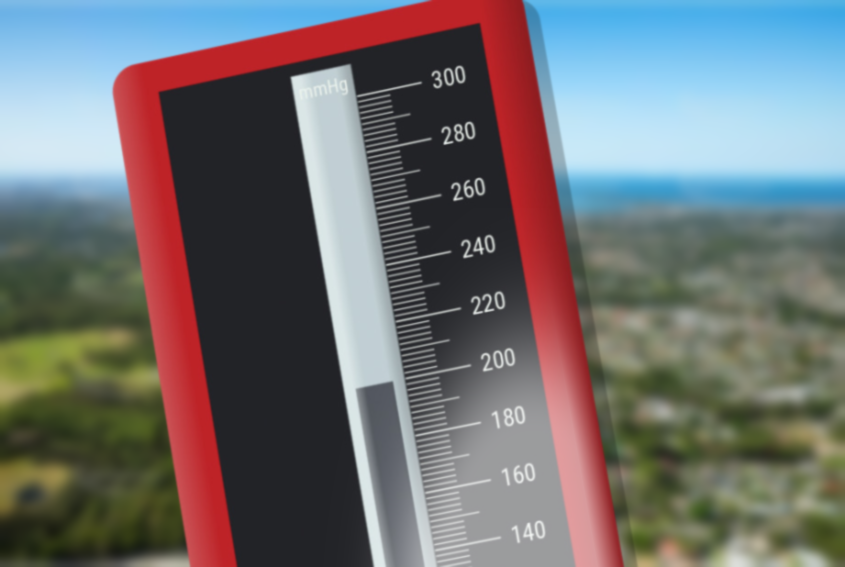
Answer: mmHg 200
